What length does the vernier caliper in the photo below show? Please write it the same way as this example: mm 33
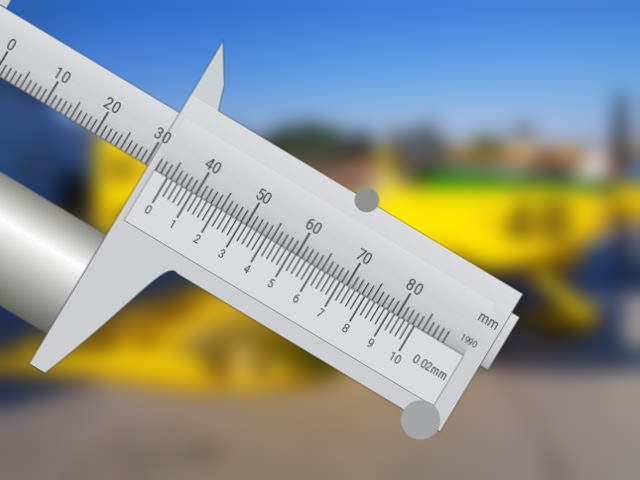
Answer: mm 34.4
